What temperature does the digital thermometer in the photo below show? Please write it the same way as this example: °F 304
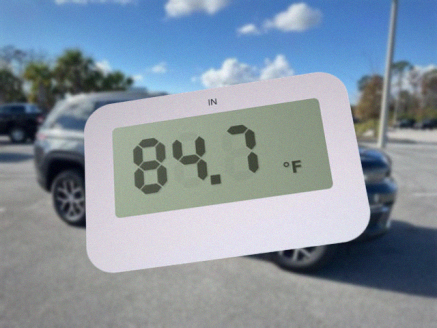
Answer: °F 84.7
